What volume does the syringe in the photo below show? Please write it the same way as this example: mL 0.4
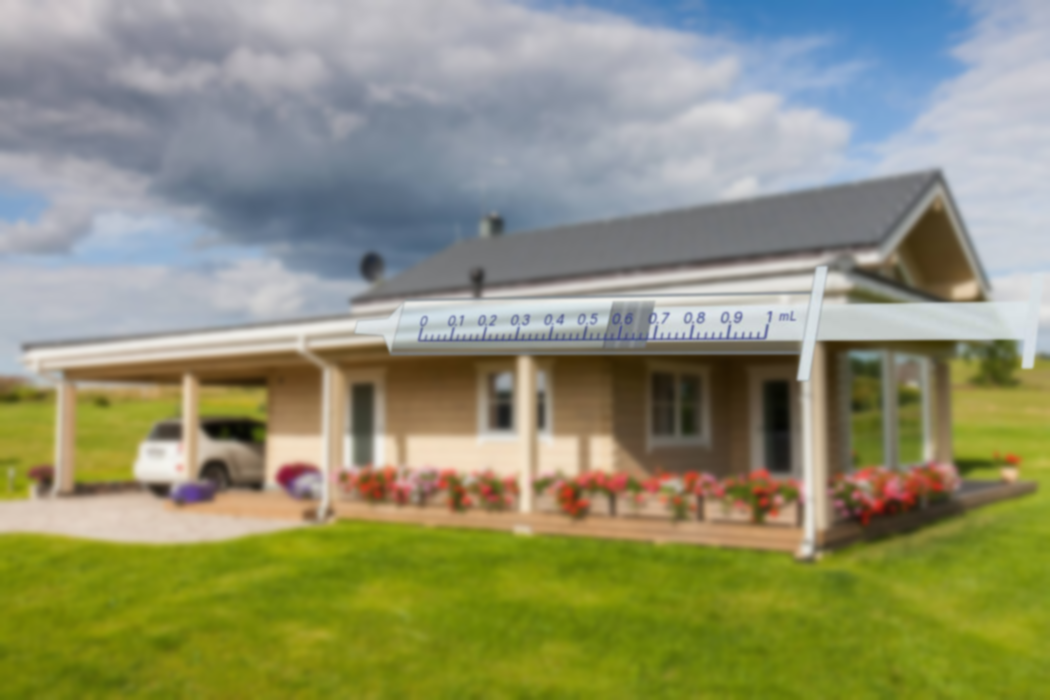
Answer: mL 0.56
